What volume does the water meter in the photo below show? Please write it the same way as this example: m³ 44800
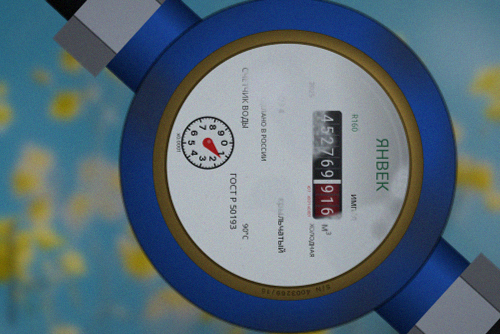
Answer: m³ 452769.9161
